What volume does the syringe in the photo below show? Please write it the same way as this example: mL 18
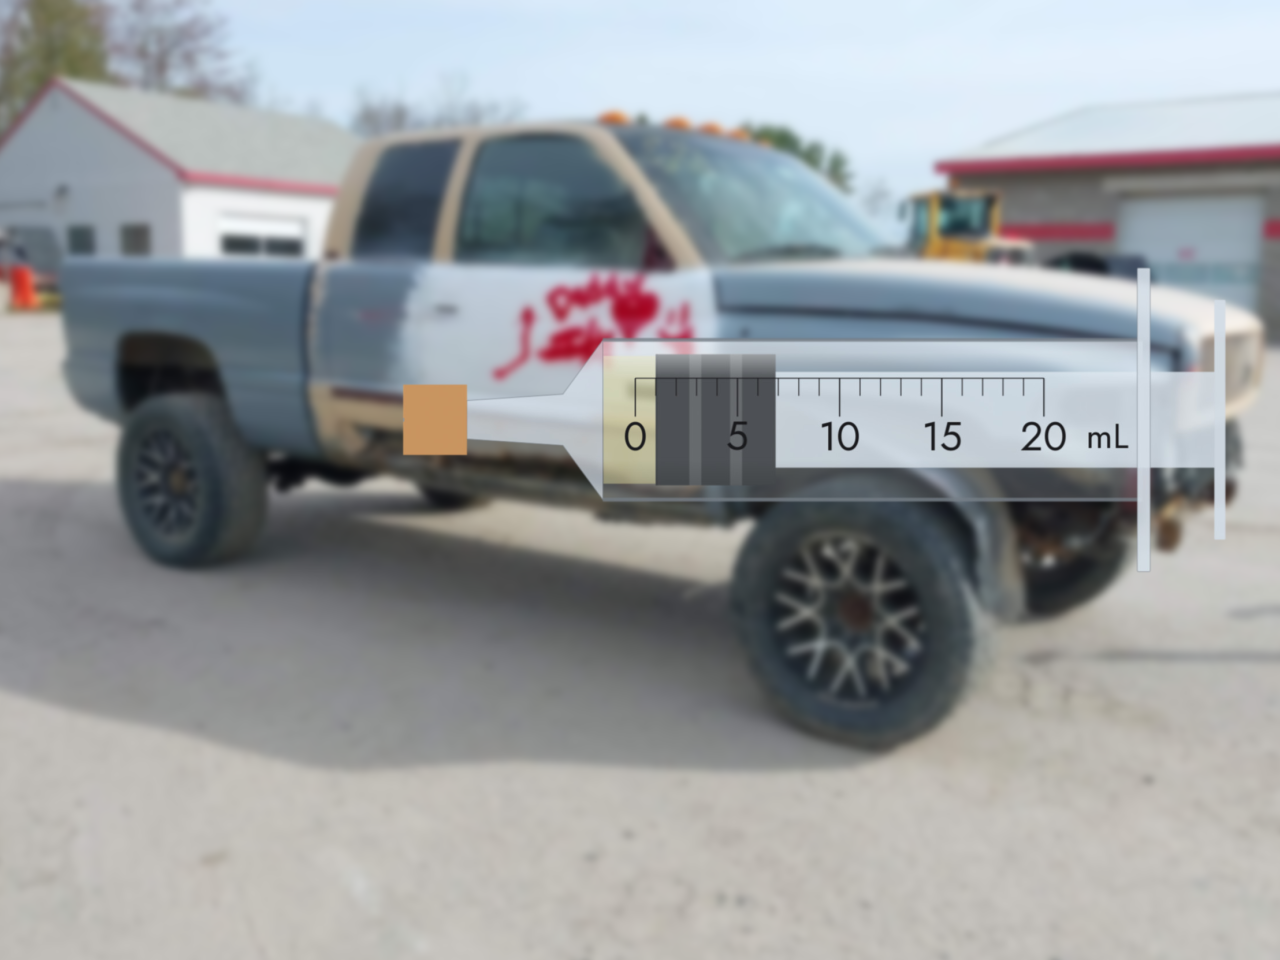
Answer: mL 1
